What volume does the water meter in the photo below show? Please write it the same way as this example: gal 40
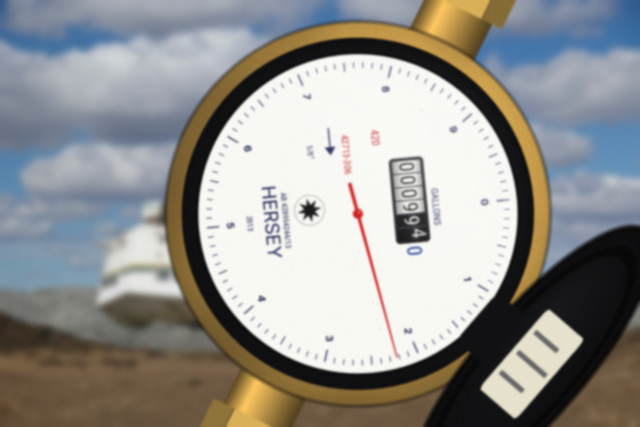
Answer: gal 9942.2
